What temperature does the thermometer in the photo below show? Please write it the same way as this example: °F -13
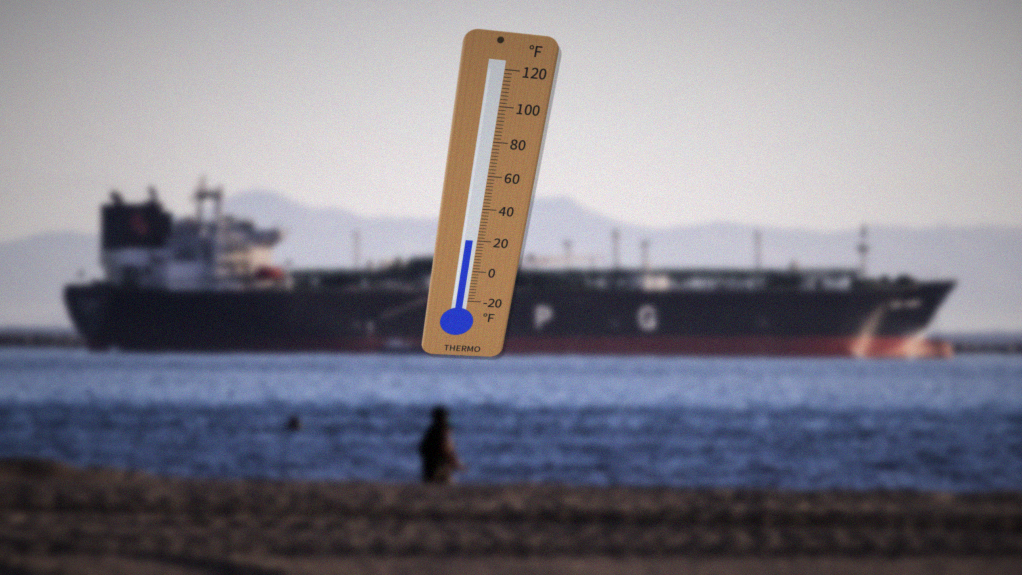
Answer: °F 20
